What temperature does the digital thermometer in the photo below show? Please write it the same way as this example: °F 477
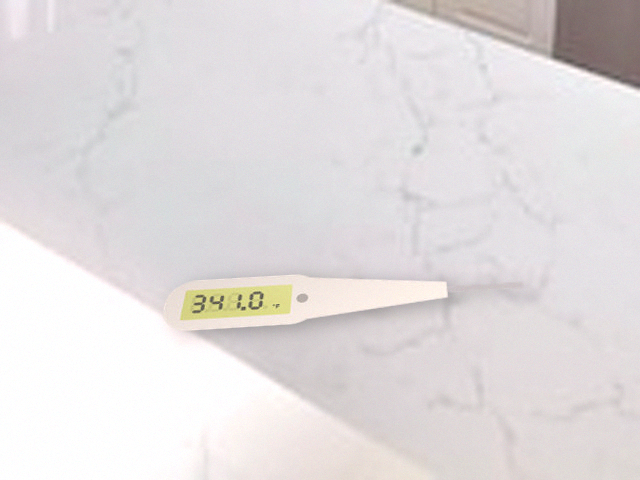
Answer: °F 341.0
